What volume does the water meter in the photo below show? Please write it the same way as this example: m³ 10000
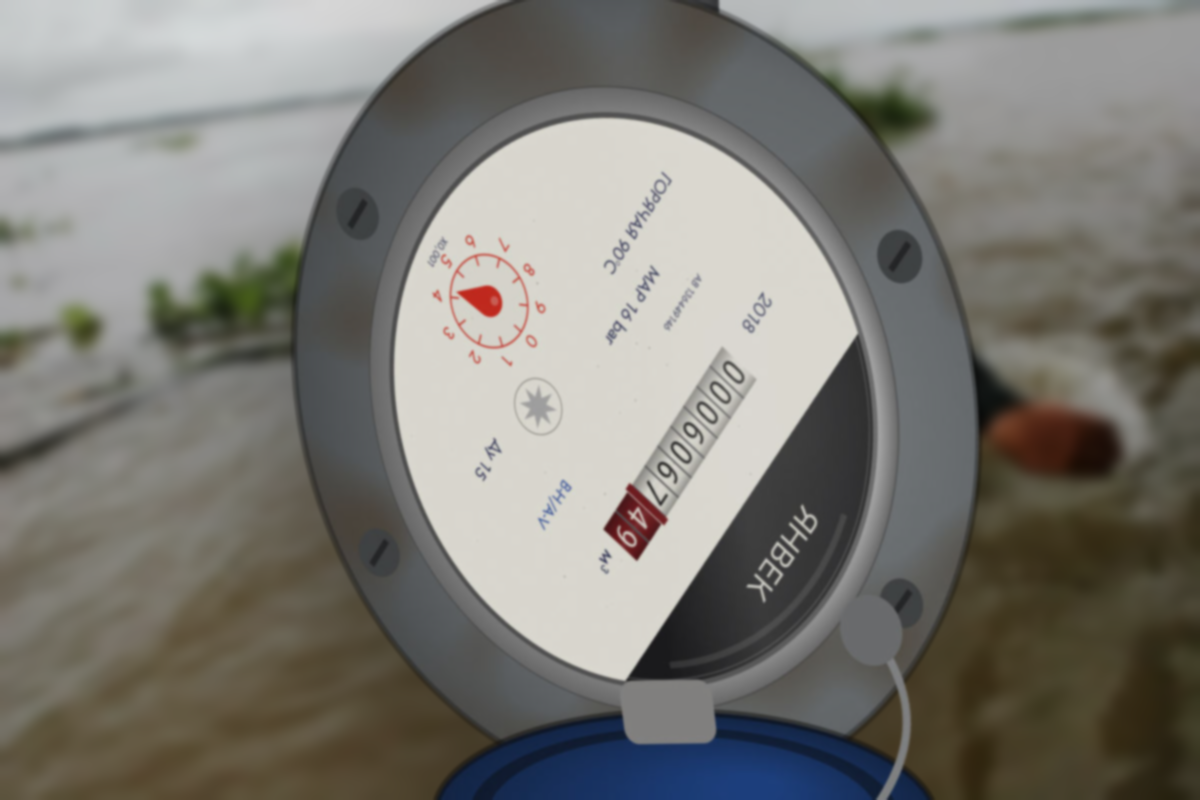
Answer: m³ 6067.494
